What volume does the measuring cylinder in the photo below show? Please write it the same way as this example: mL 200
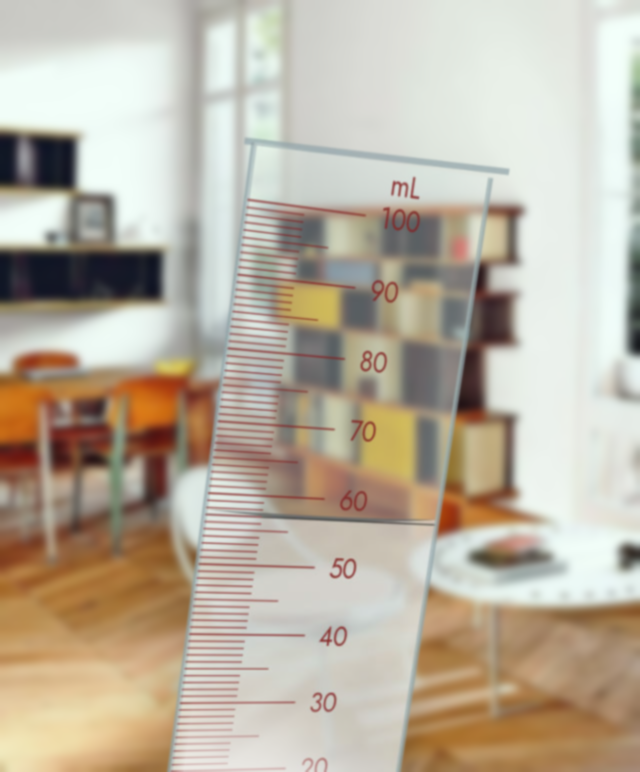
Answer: mL 57
